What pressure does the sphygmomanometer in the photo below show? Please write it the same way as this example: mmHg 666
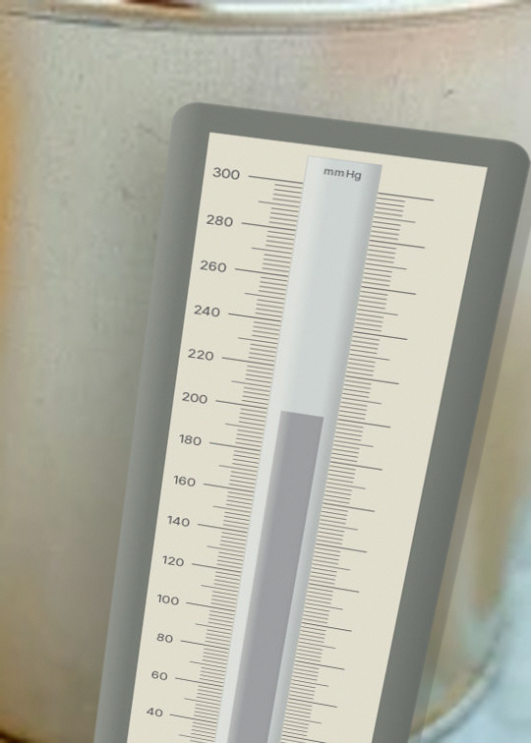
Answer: mmHg 200
